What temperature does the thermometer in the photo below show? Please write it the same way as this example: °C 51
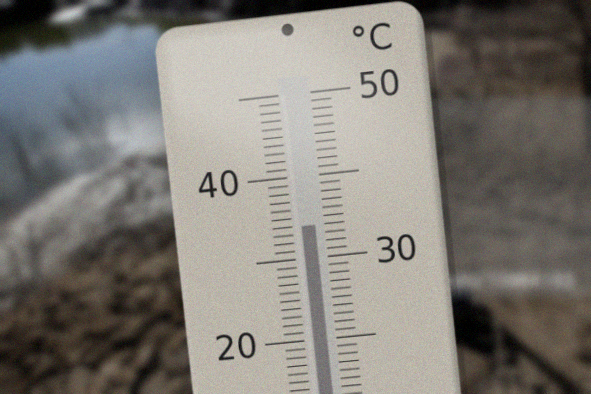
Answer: °C 34
